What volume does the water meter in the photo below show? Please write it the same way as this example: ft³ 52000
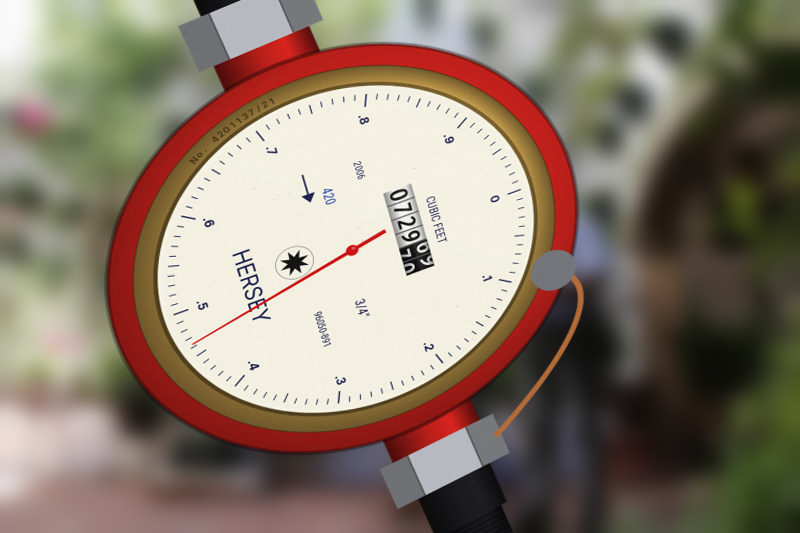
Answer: ft³ 72969.46
